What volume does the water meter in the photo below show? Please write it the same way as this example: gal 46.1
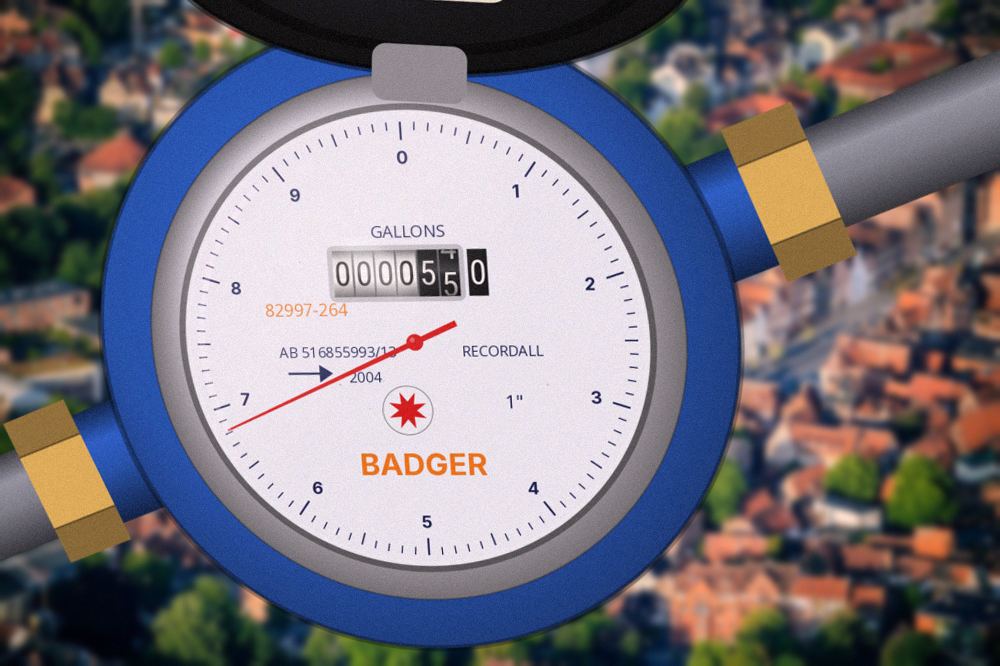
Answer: gal 546.8
